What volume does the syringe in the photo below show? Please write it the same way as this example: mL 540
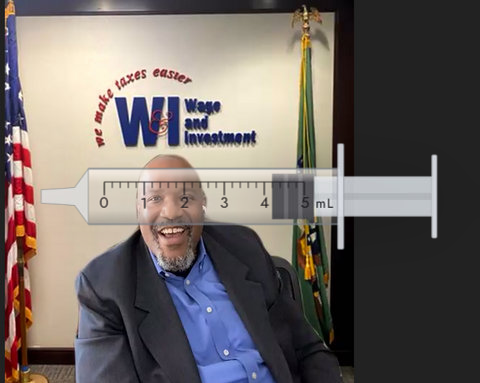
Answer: mL 4.2
